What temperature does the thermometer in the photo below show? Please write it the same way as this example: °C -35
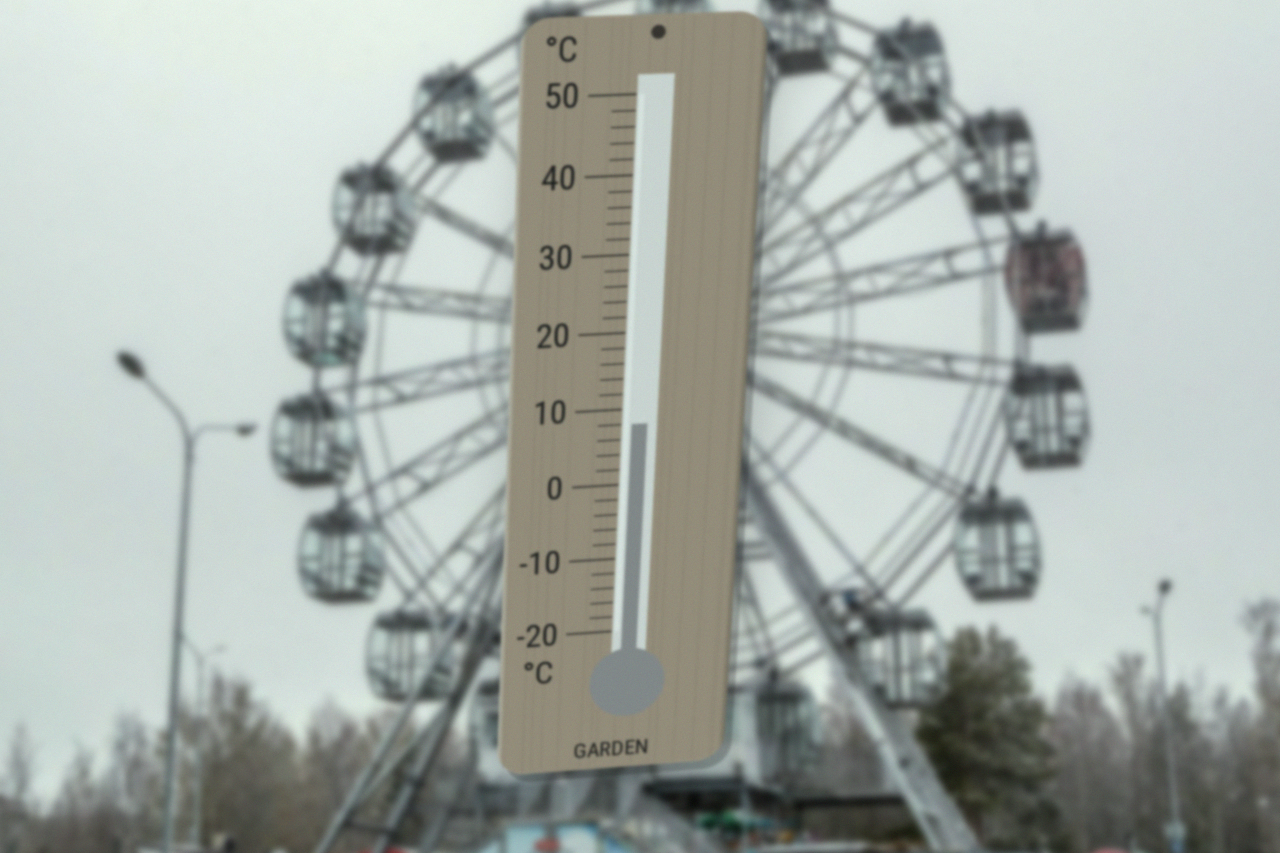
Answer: °C 8
